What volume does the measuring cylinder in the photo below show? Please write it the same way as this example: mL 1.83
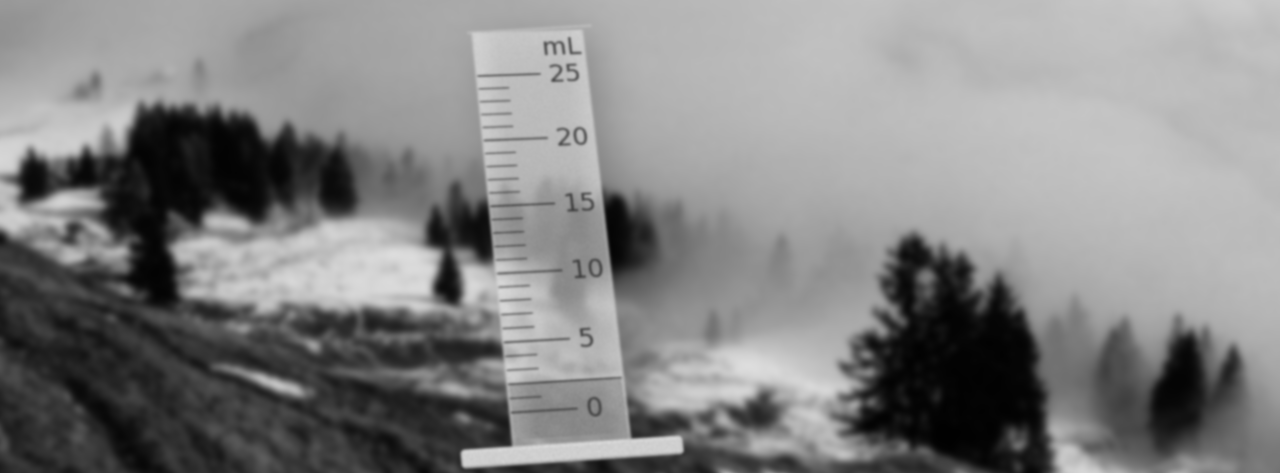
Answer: mL 2
